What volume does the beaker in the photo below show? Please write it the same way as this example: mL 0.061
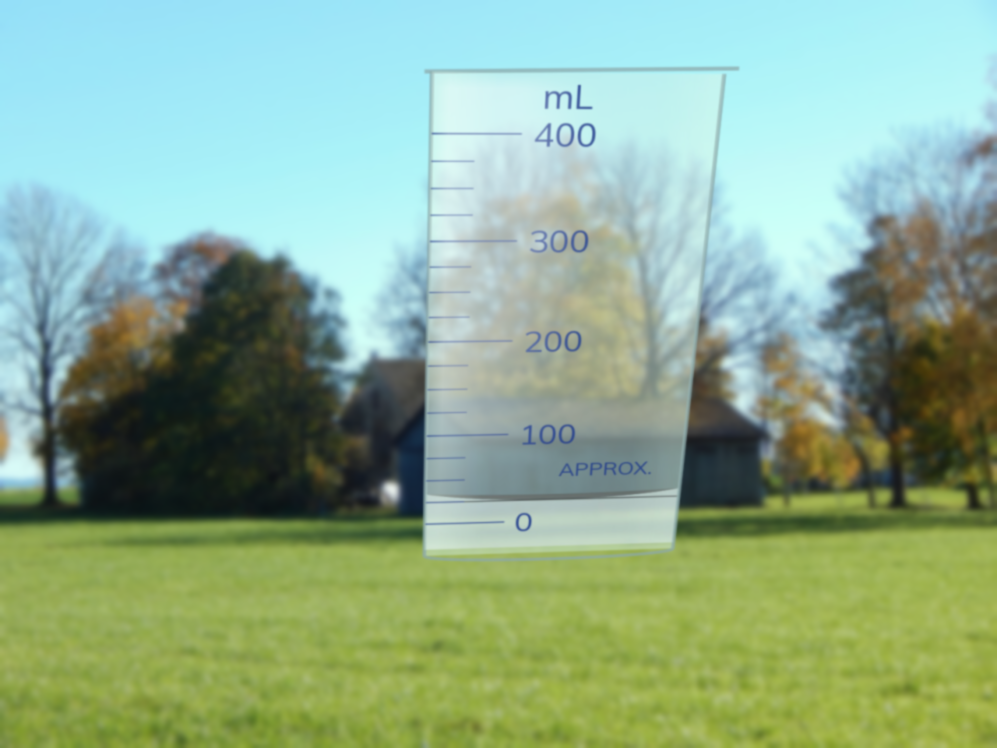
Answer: mL 25
